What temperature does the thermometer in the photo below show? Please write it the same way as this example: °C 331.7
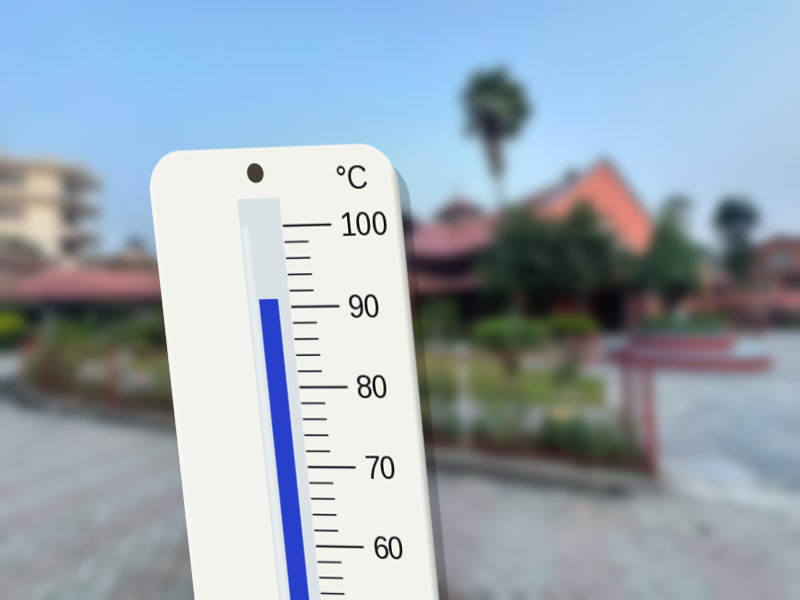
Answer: °C 91
